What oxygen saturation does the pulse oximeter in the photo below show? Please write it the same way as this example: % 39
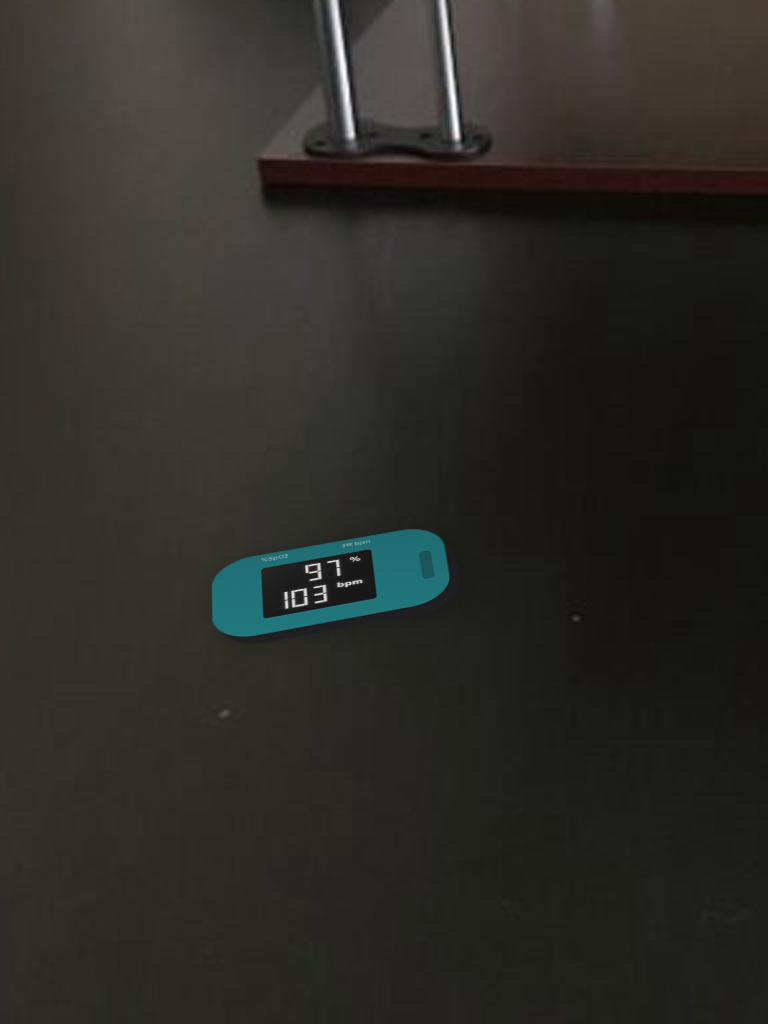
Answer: % 97
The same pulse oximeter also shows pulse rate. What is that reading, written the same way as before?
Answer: bpm 103
